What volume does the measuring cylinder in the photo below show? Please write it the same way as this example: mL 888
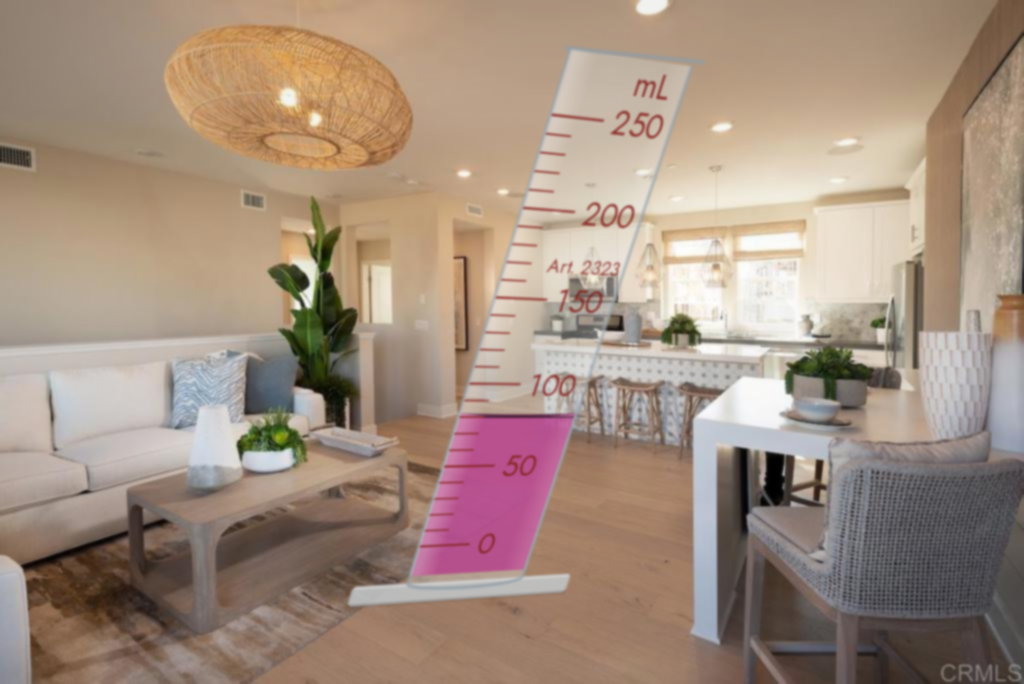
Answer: mL 80
